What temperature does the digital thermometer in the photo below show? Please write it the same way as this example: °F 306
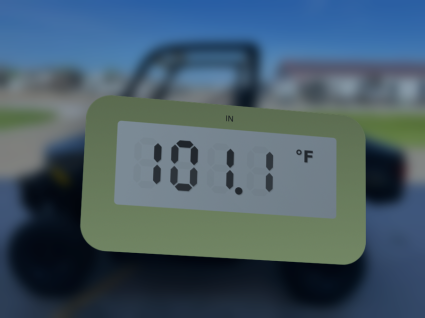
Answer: °F 101.1
